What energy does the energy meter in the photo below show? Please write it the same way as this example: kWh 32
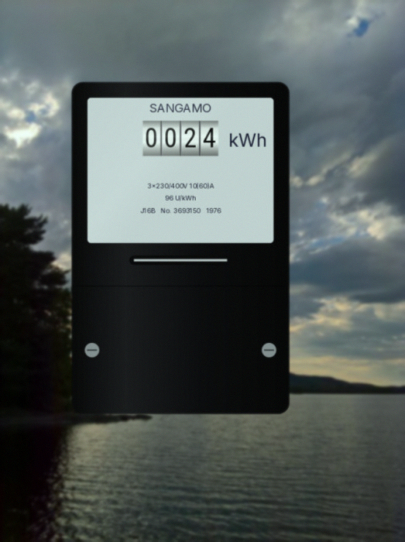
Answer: kWh 24
